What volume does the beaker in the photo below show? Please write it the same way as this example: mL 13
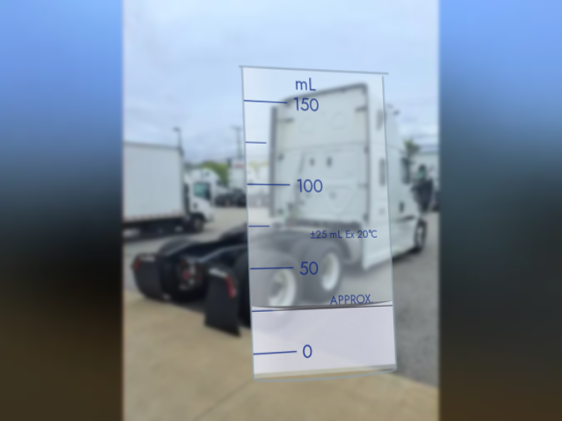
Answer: mL 25
